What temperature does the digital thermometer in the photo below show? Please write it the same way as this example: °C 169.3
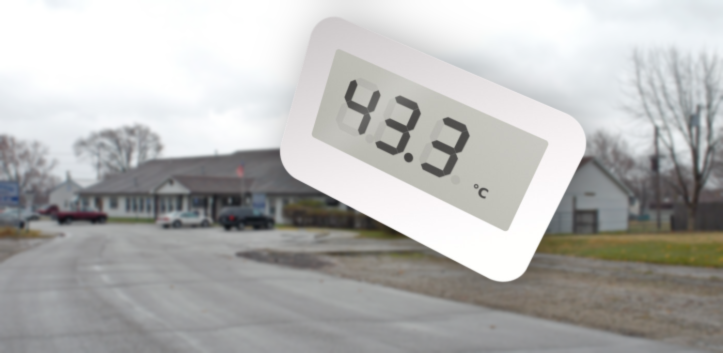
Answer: °C 43.3
